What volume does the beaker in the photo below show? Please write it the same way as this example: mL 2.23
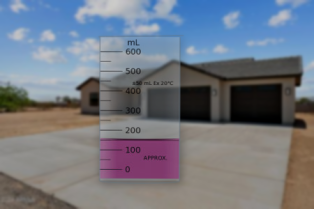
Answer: mL 150
